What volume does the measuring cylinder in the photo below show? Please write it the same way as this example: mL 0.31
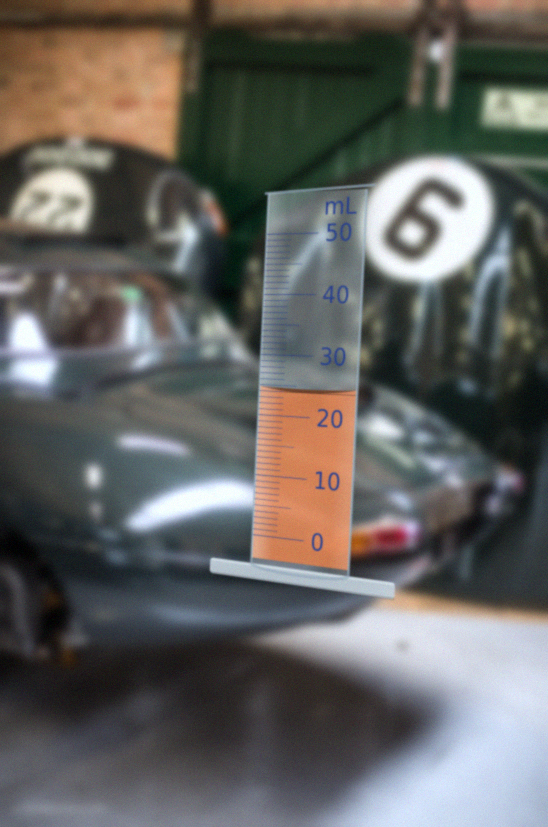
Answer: mL 24
